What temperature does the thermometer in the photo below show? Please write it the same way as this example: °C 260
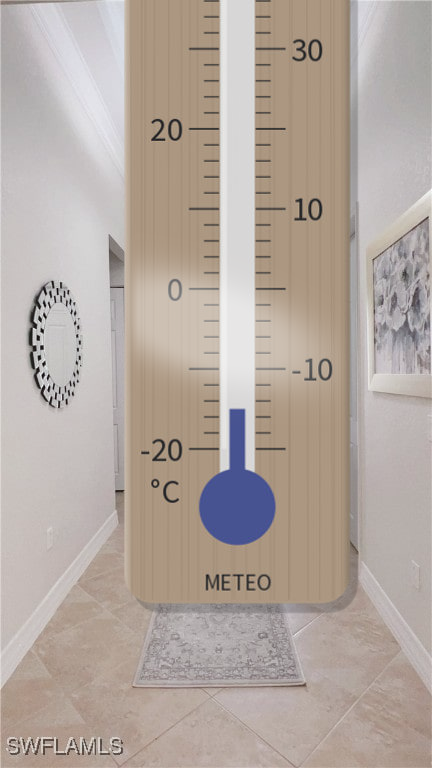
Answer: °C -15
